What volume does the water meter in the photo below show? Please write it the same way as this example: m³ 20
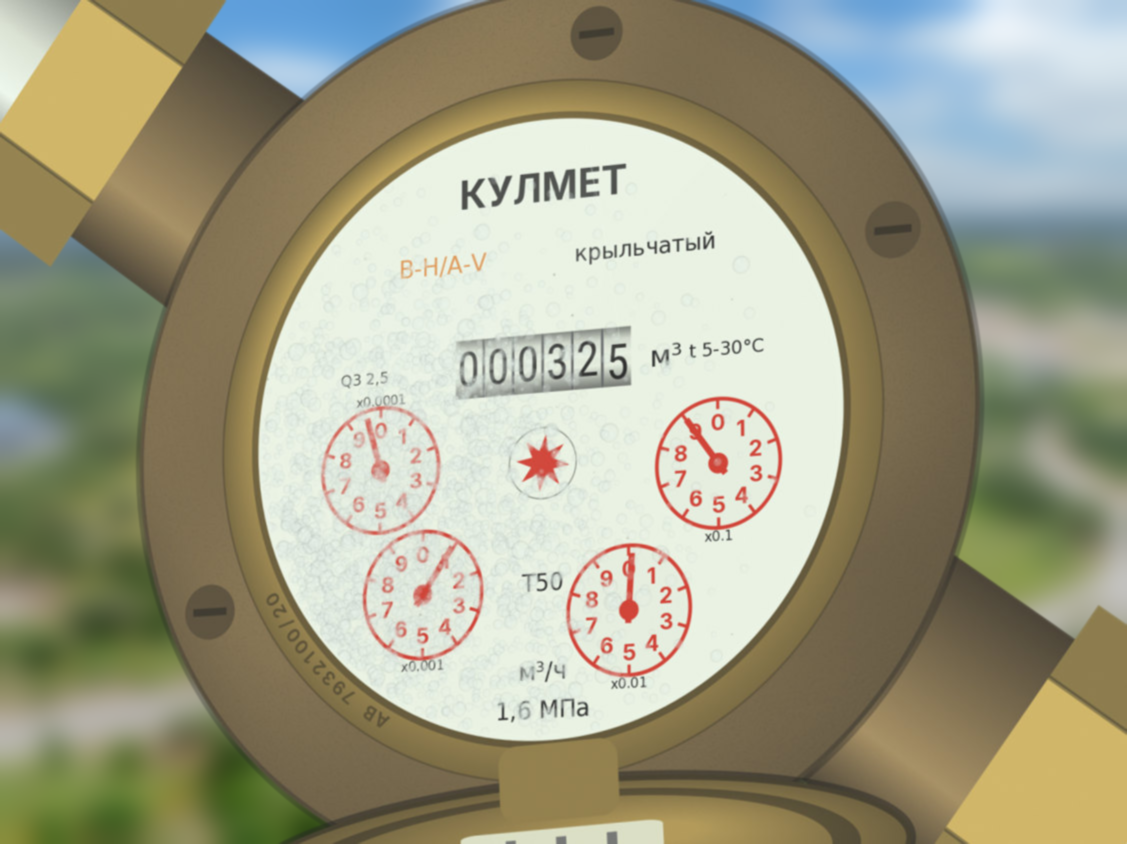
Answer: m³ 324.9009
